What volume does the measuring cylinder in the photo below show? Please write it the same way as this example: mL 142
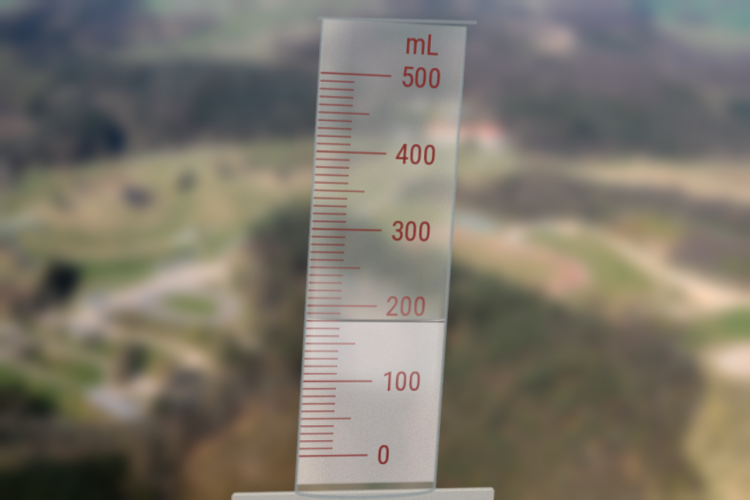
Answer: mL 180
